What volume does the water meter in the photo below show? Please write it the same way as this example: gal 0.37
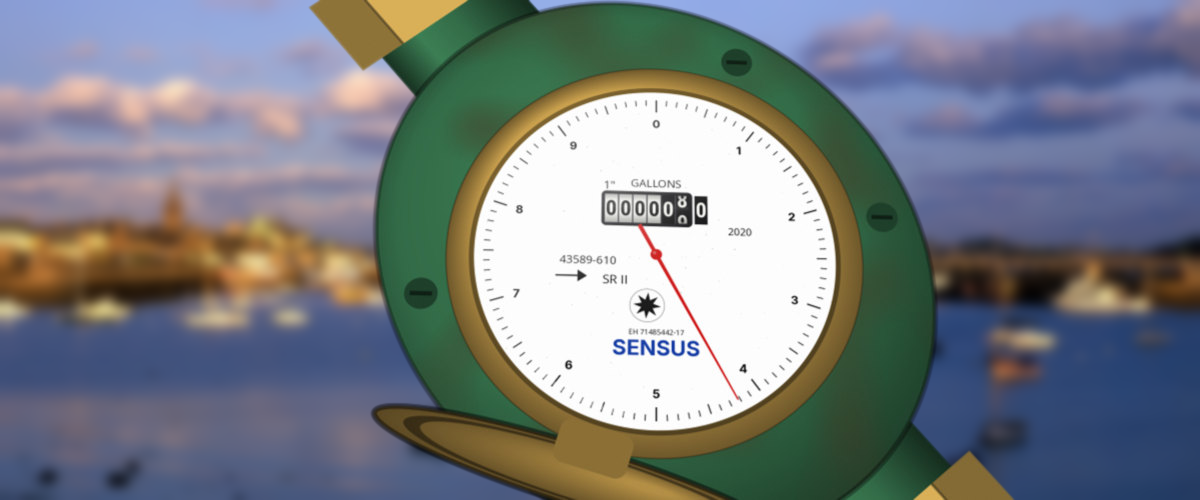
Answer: gal 84.2
